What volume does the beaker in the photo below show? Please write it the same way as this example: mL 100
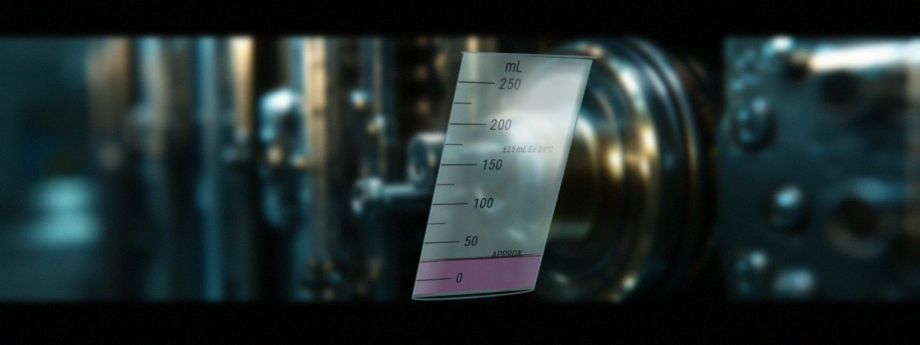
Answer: mL 25
